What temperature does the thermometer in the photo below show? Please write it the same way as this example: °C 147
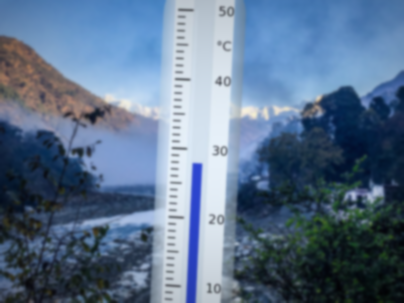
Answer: °C 28
